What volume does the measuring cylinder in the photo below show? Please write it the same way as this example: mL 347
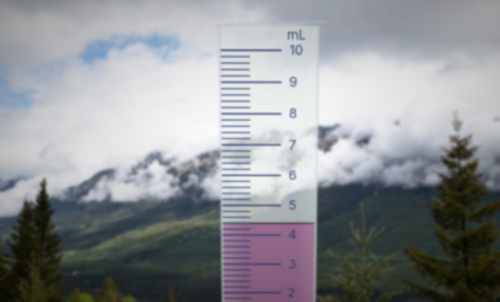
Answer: mL 4.4
